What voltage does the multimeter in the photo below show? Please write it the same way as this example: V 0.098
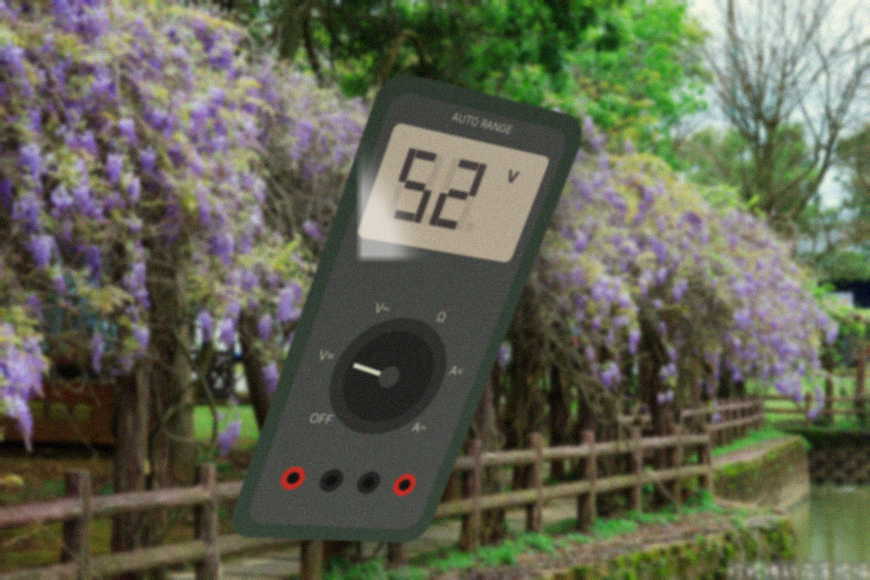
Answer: V 52
